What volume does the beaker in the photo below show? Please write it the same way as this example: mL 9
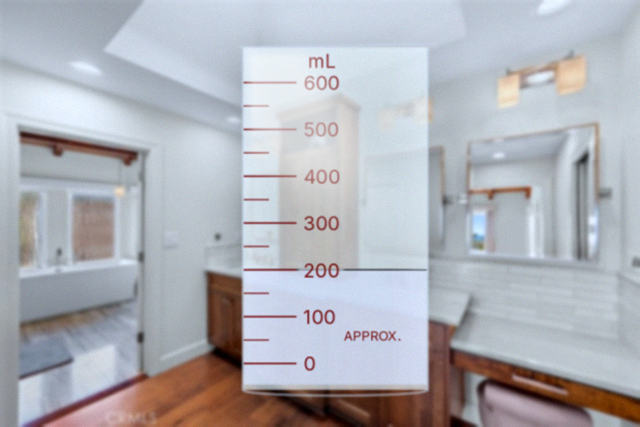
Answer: mL 200
